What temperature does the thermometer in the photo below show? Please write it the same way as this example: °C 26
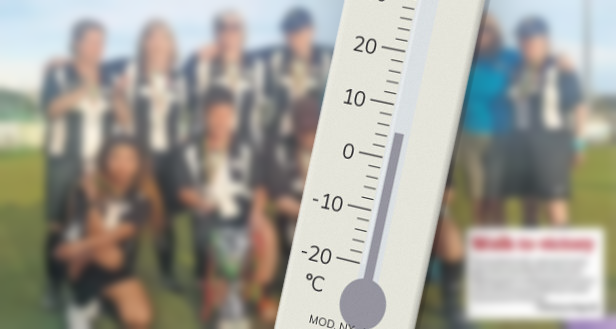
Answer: °C 5
